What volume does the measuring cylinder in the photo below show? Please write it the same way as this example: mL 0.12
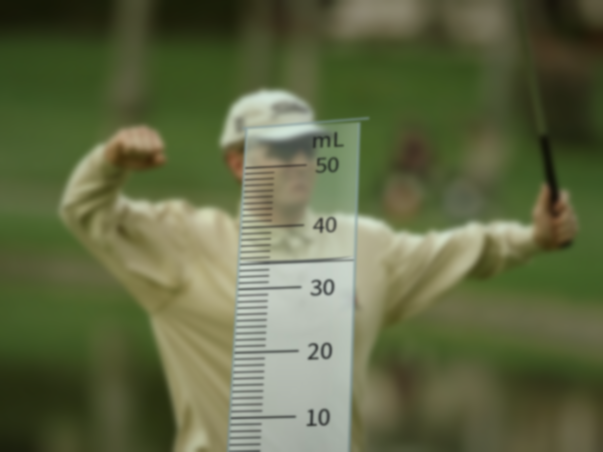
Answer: mL 34
